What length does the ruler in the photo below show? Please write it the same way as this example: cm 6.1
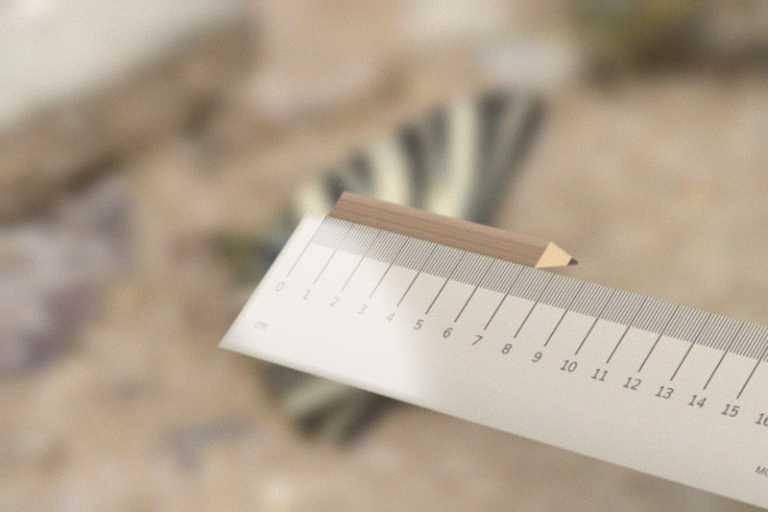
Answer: cm 8.5
